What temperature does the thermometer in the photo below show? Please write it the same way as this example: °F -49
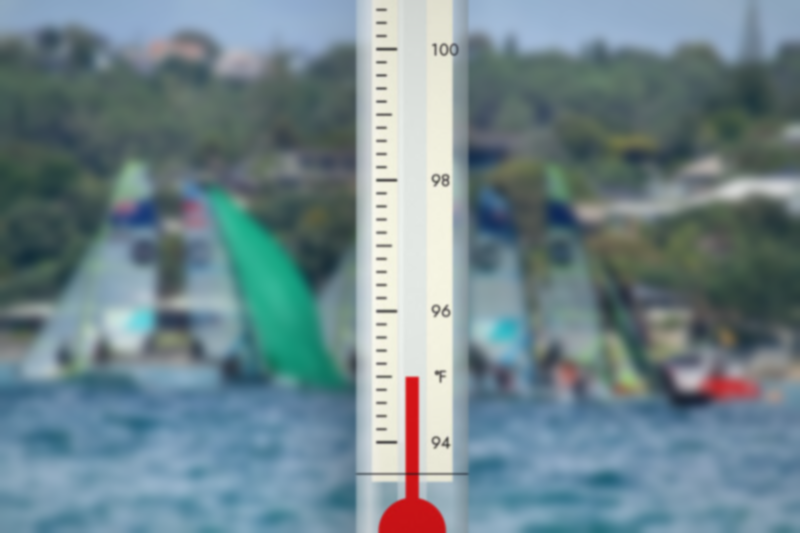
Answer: °F 95
